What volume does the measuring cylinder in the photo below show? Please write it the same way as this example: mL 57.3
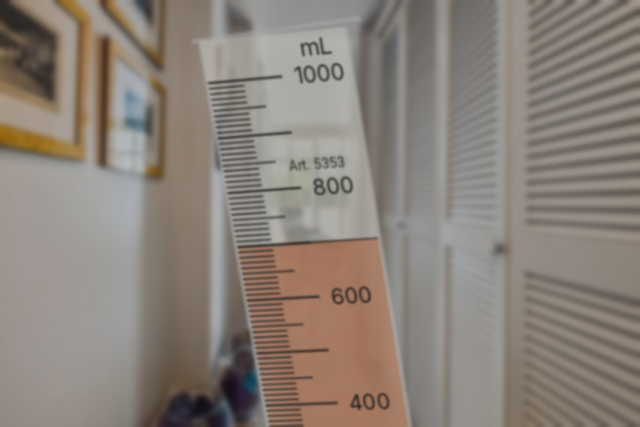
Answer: mL 700
